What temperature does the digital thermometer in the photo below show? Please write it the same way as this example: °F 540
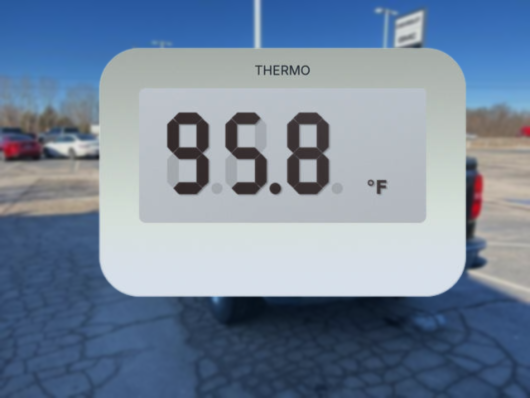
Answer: °F 95.8
